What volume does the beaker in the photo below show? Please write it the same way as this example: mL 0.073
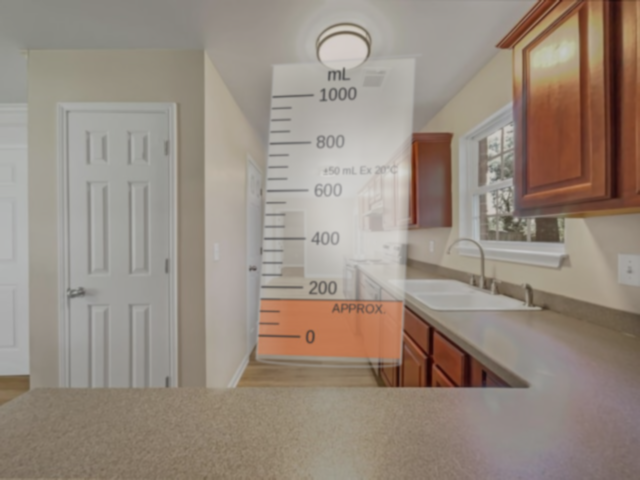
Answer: mL 150
